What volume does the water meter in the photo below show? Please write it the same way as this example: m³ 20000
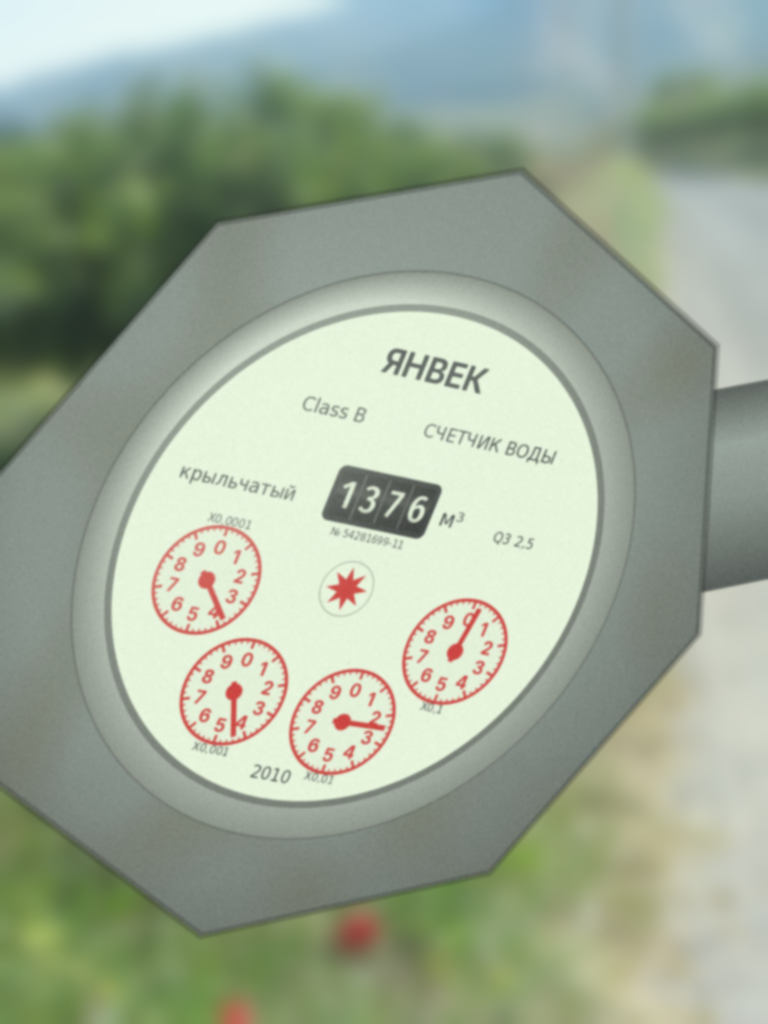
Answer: m³ 1376.0243
